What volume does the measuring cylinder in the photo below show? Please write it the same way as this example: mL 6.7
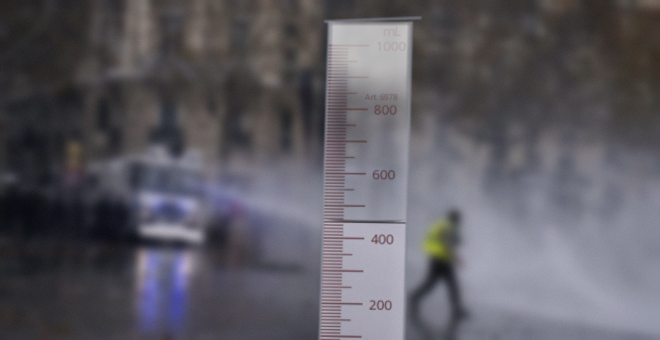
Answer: mL 450
